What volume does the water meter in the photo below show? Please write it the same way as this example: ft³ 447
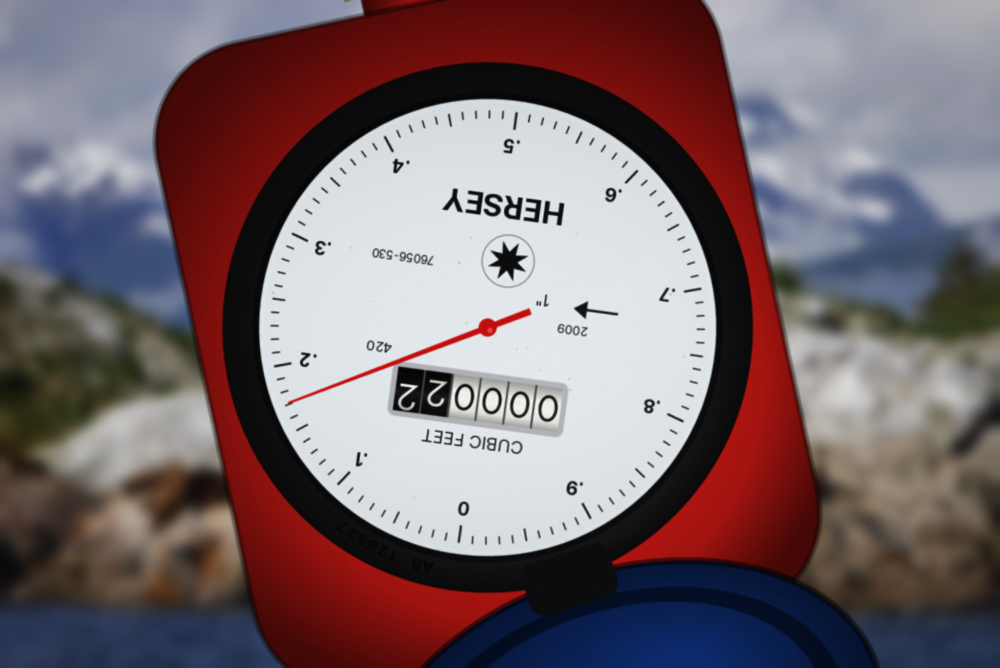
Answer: ft³ 22.17
